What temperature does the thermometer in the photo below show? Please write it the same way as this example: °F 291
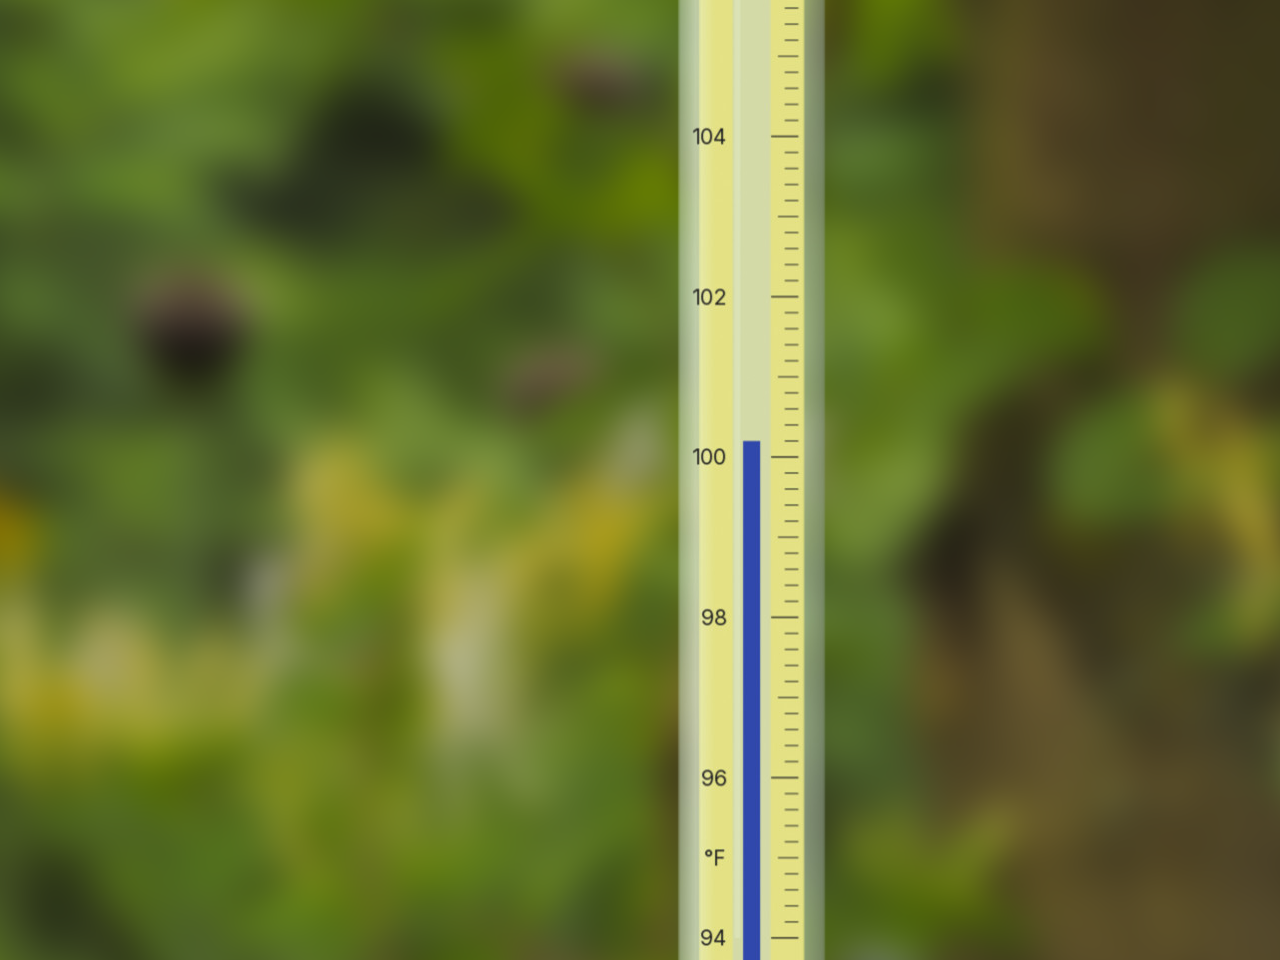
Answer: °F 100.2
